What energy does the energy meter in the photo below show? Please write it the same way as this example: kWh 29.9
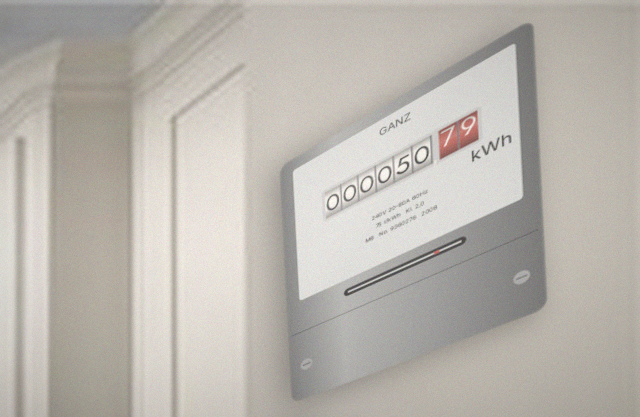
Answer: kWh 50.79
